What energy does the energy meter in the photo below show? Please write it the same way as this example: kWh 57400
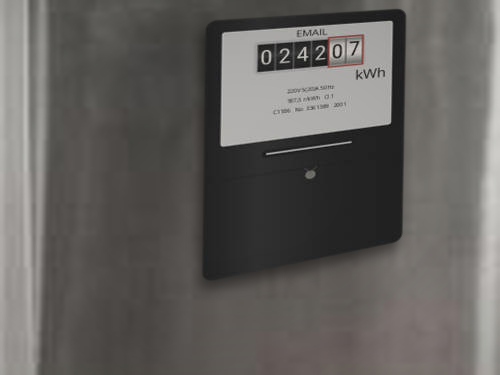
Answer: kWh 242.07
